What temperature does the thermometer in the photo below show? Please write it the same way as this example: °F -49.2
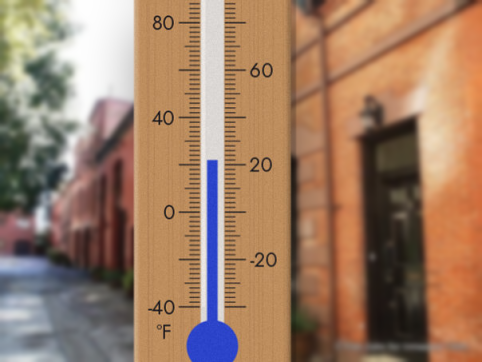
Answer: °F 22
